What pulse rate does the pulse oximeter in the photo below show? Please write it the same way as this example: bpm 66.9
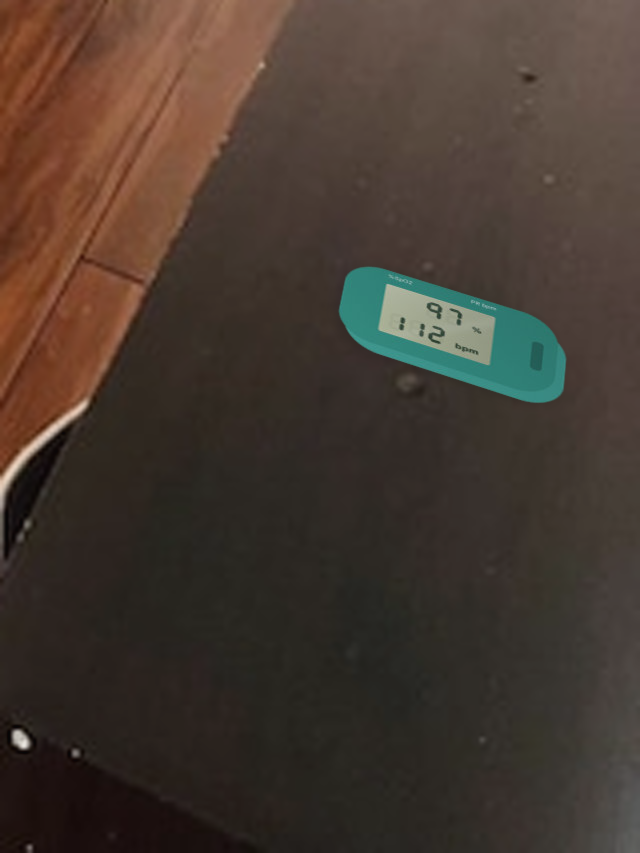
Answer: bpm 112
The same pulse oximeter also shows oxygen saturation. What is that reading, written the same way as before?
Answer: % 97
